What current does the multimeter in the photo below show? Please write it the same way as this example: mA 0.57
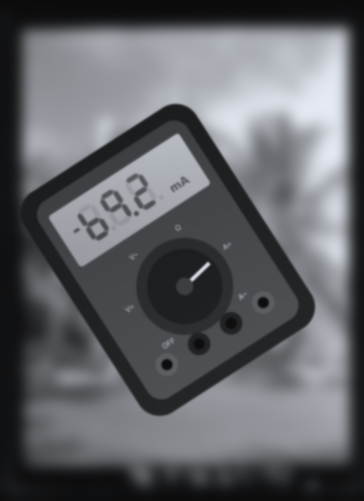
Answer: mA -69.2
